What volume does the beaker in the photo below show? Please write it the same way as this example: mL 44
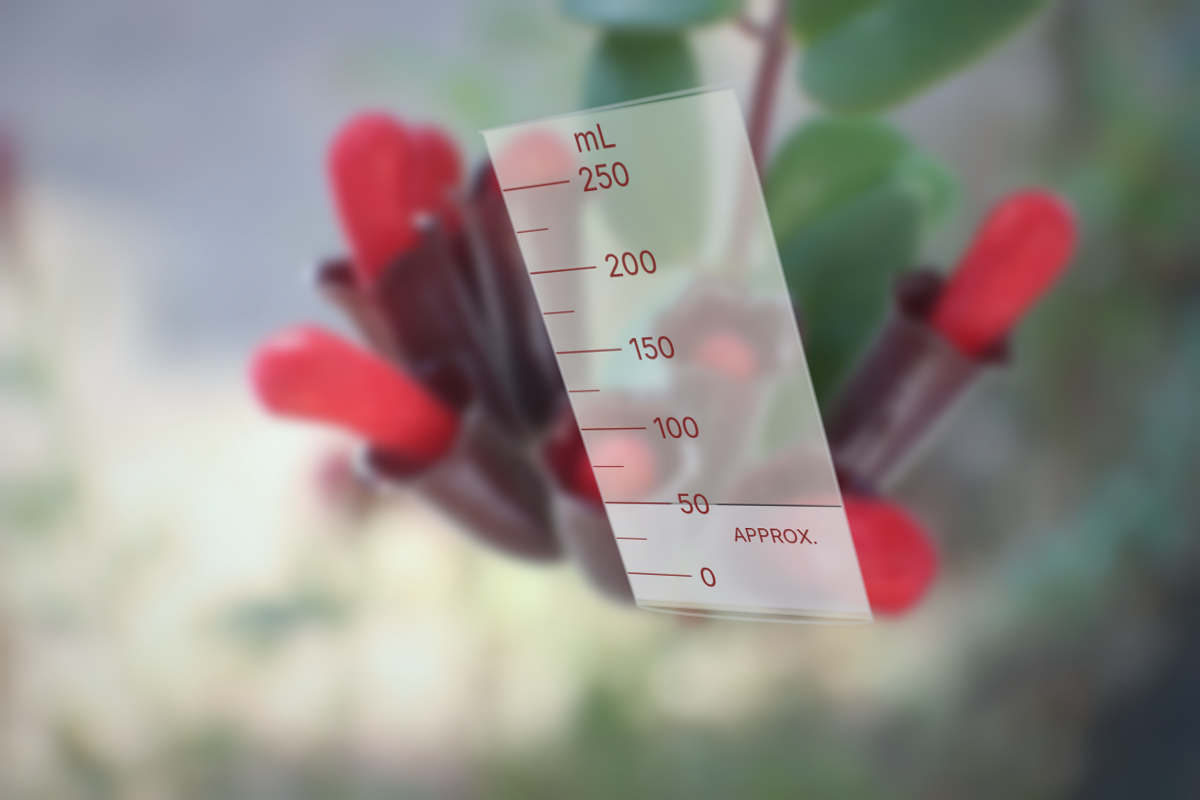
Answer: mL 50
